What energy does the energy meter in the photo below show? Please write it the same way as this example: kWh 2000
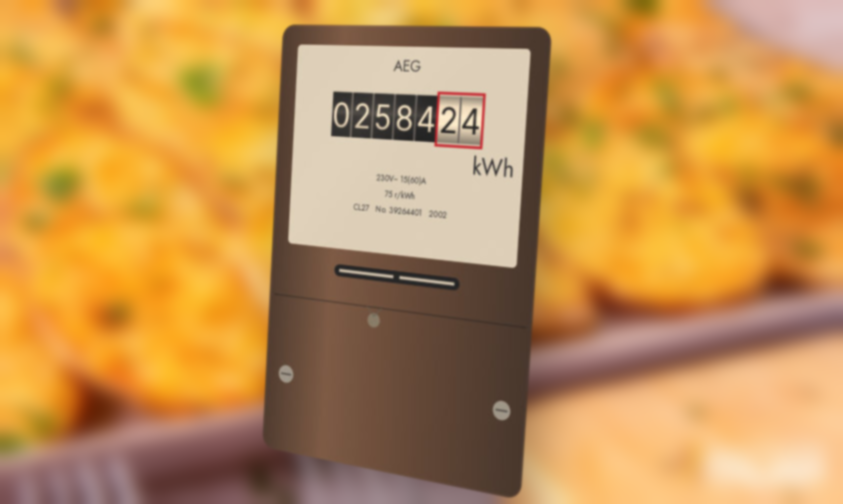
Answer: kWh 2584.24
